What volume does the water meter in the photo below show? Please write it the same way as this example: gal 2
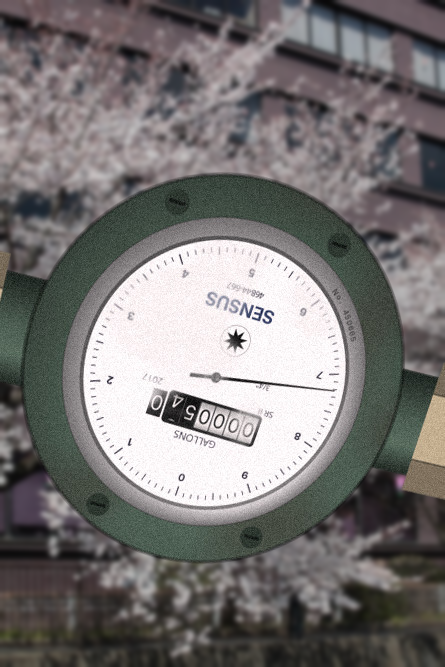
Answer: gal 537.2
